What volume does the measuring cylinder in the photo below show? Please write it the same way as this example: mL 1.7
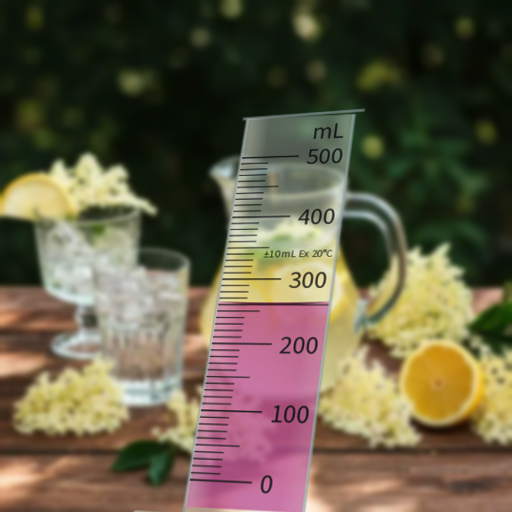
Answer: mL 260
